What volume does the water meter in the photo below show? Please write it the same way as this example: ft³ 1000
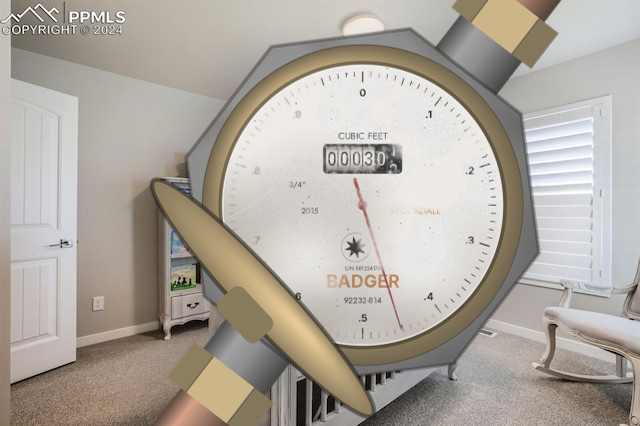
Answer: ft³ 301.45
